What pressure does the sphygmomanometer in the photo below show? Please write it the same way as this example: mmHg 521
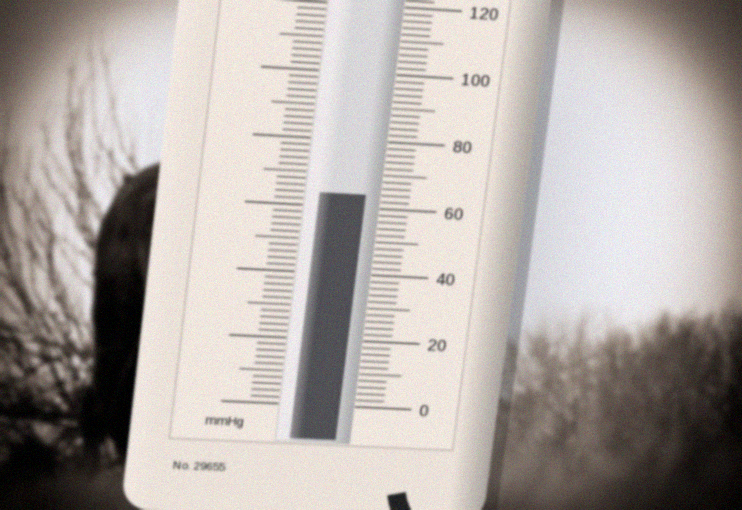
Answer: mmHg 64
